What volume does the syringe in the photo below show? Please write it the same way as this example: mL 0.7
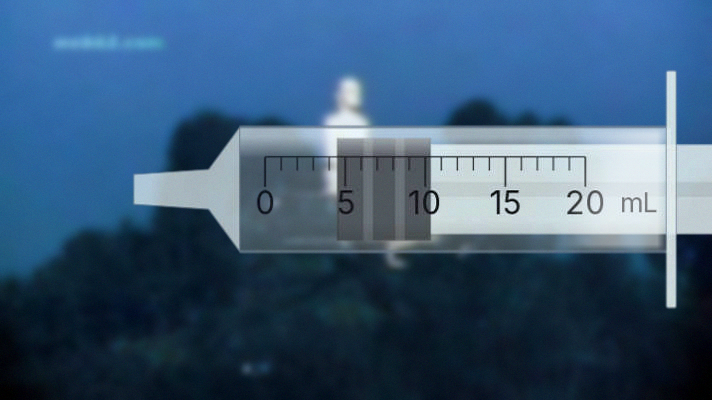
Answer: mL 4.5
